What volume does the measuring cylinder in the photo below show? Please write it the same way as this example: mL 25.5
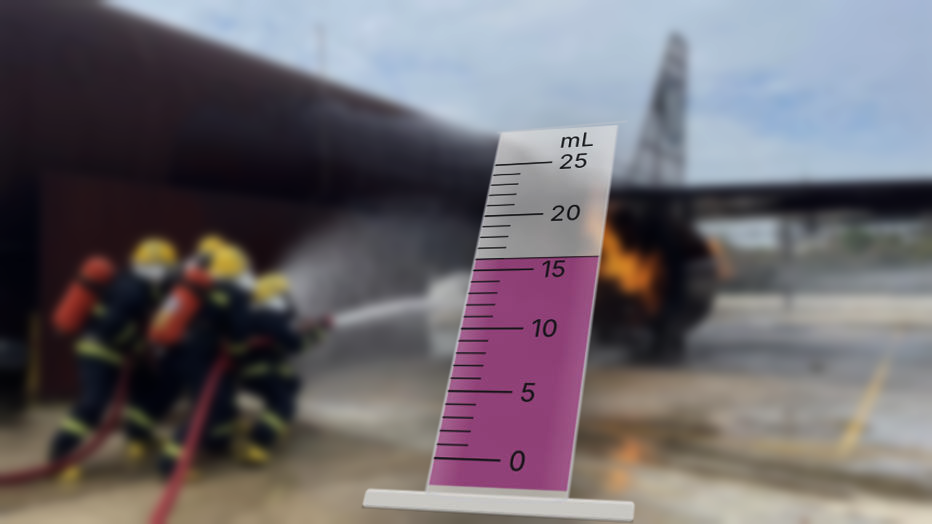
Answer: mL 16
